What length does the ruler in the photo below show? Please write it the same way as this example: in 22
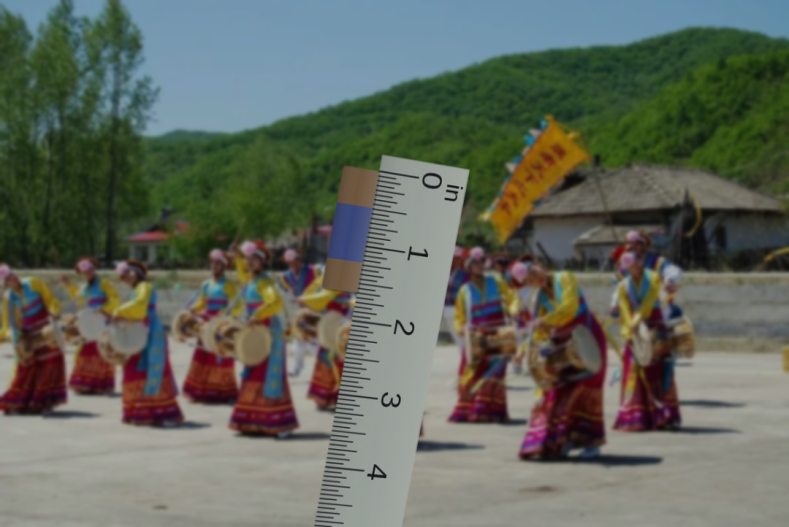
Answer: in 1.625
